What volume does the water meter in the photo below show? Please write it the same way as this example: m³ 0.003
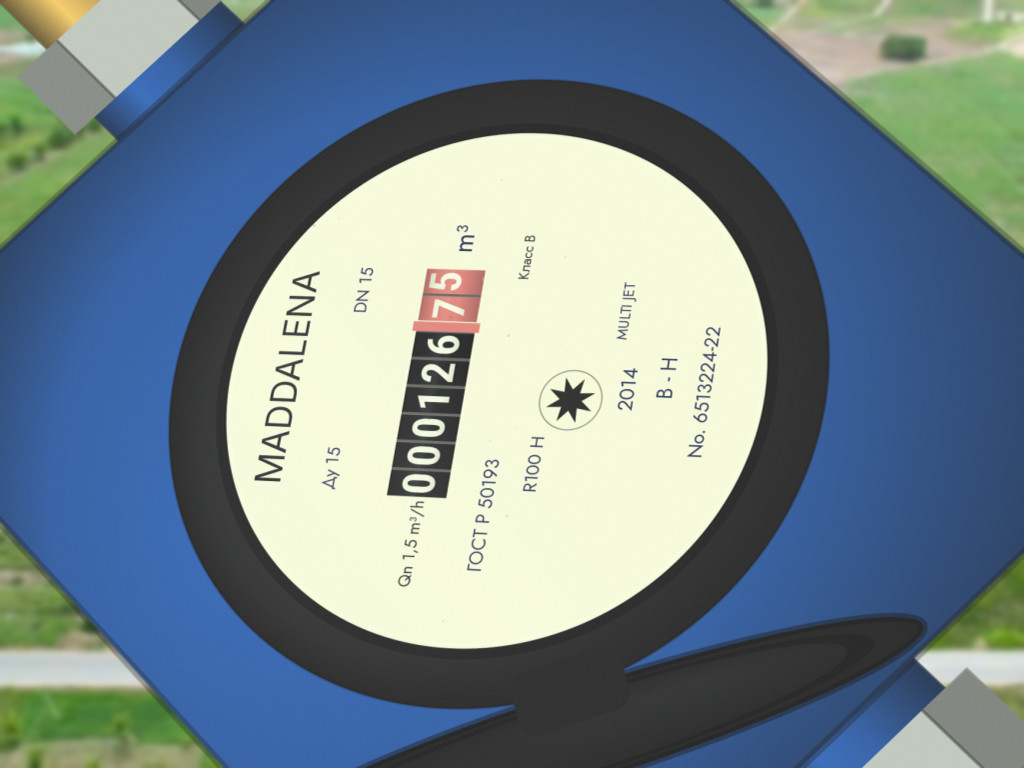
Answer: m³ 126.75
